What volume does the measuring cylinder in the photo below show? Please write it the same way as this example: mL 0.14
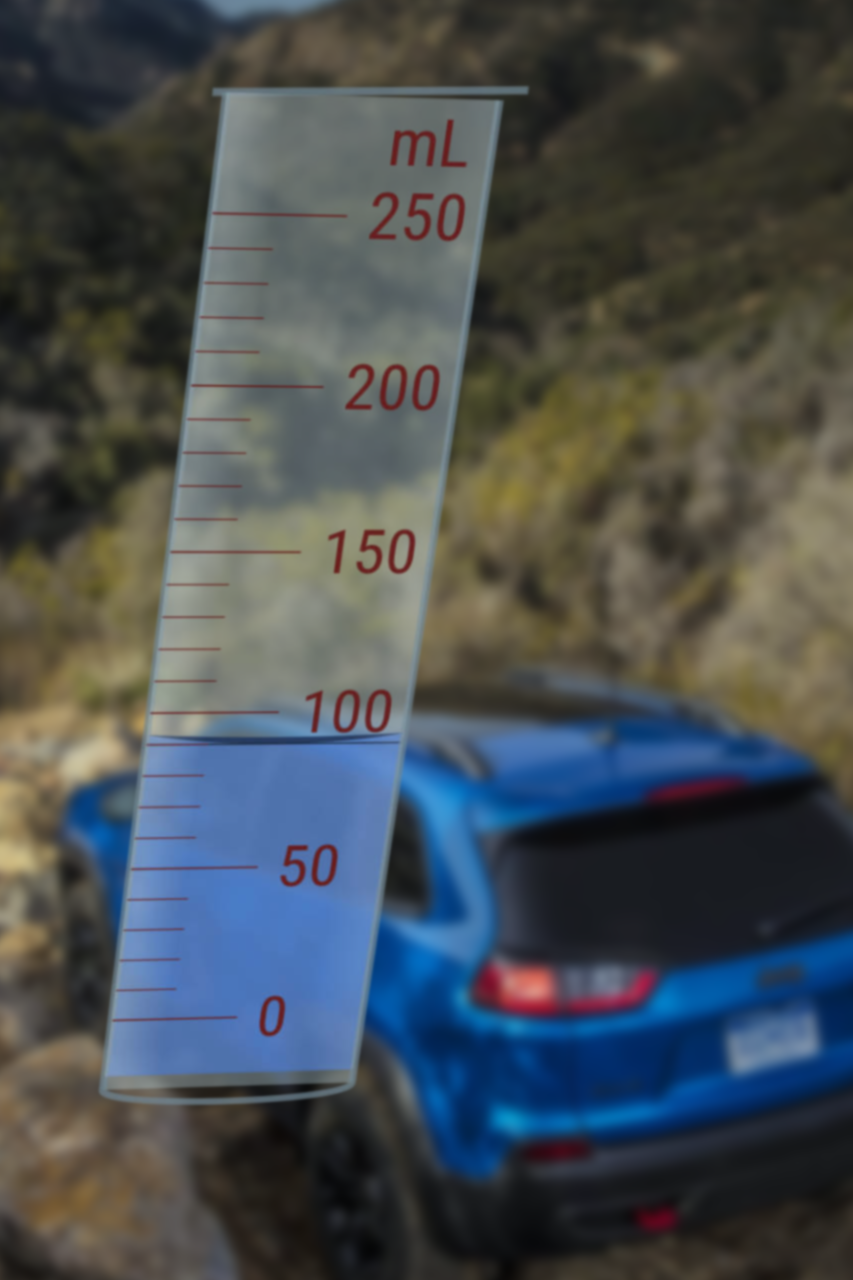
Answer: mL 90
